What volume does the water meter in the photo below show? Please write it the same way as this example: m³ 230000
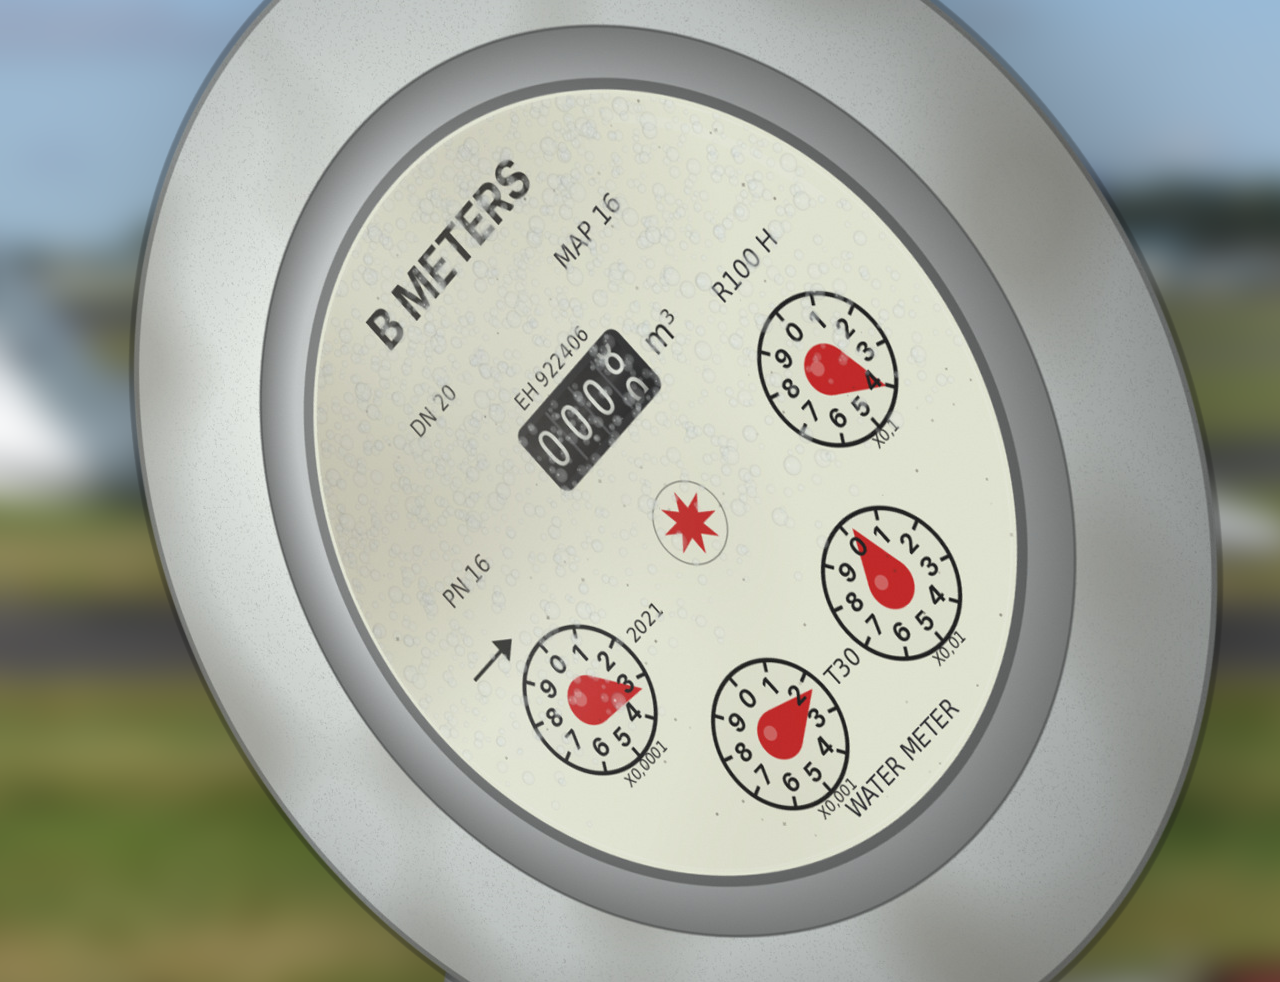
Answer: m³ 8.4023
